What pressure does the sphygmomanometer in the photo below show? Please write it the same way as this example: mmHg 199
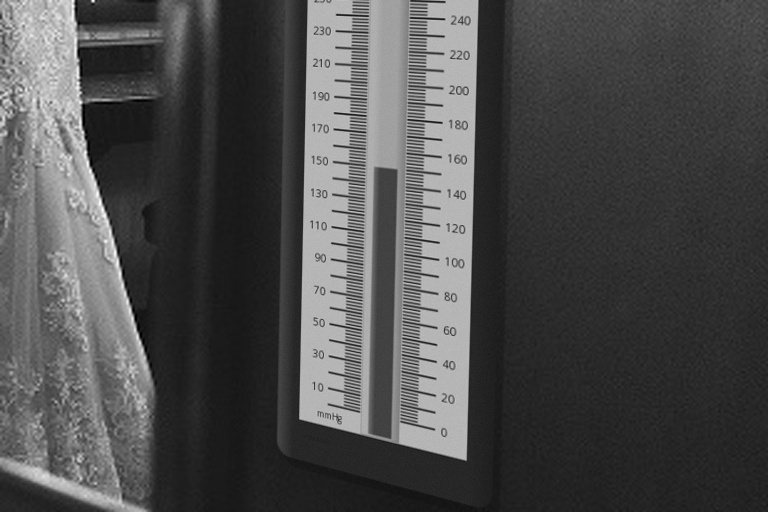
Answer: mmHg 150
